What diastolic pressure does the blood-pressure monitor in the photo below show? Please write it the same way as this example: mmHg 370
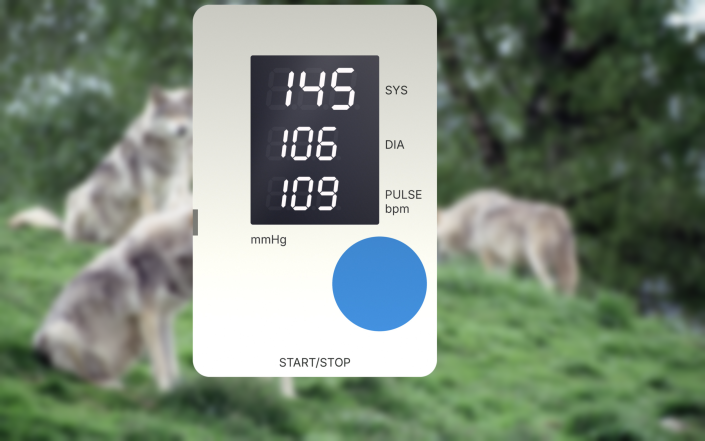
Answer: mmHg 106
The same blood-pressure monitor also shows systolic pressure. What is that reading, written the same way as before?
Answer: mmHg 145
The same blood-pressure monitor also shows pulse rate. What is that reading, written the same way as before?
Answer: bpm 109
